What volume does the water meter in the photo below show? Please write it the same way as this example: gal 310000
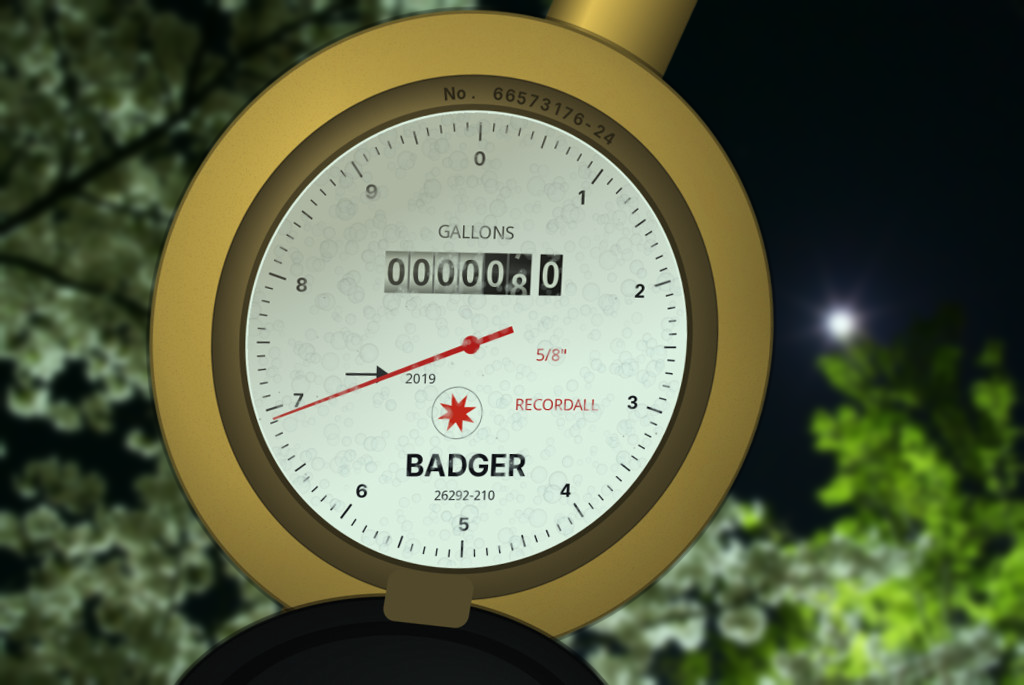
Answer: gal 76.9
